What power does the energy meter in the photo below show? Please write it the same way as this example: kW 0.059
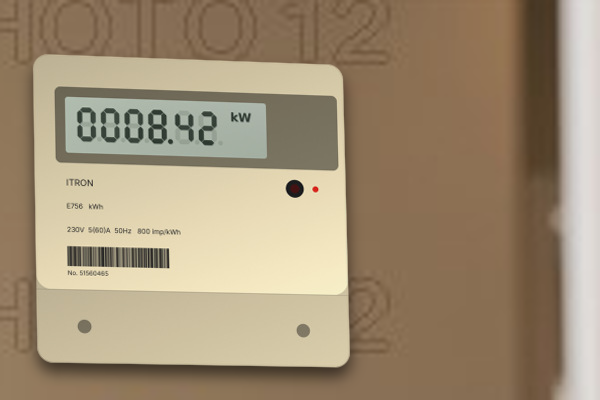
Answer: kW 8.42
